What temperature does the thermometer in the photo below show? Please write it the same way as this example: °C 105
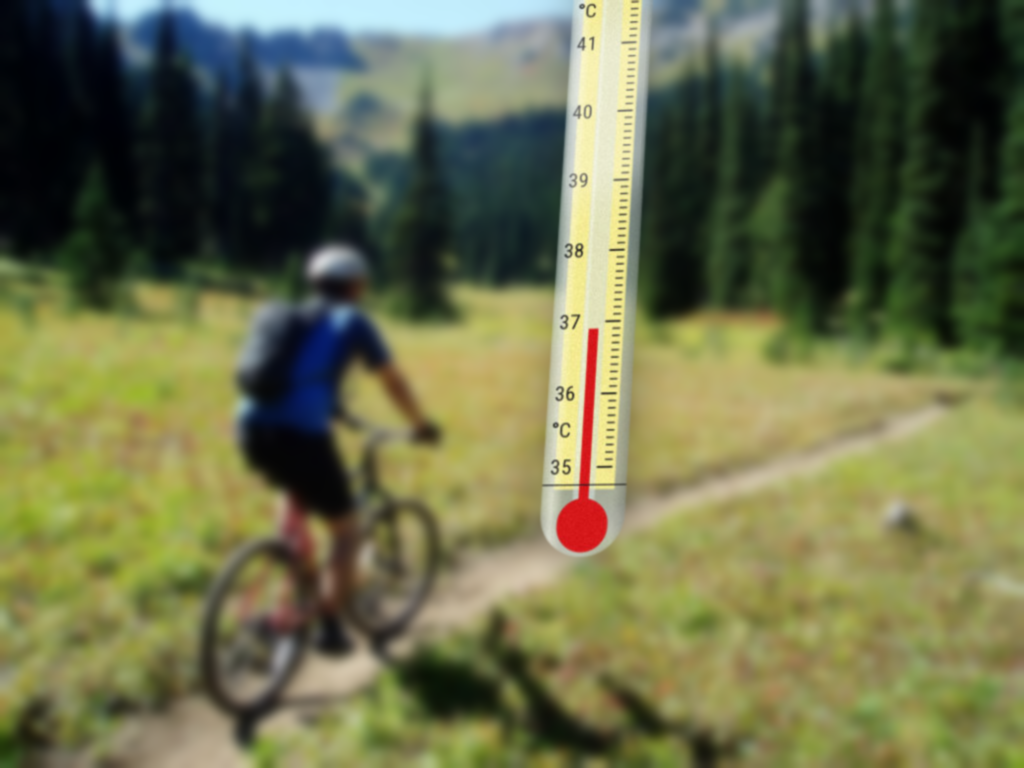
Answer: °C 36.9
